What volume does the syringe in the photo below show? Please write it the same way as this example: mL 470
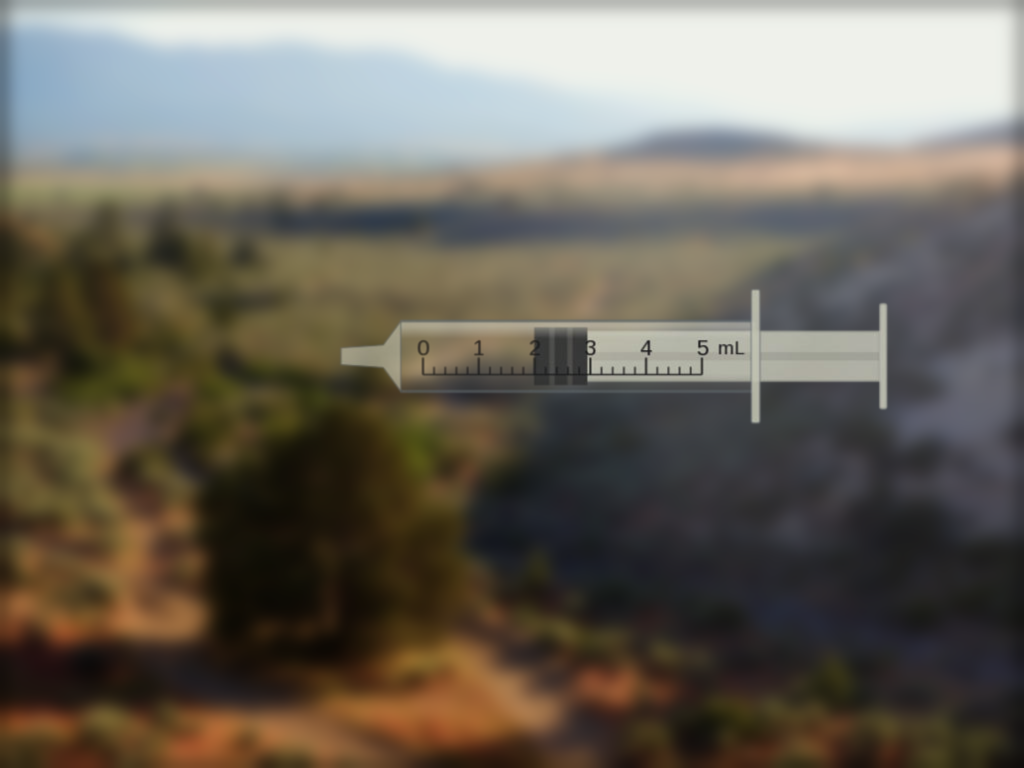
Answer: mL 2
